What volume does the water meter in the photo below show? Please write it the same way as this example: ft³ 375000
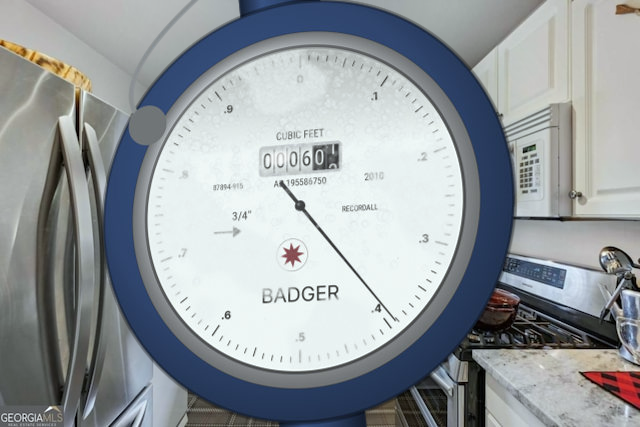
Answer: ft³ 601.39
